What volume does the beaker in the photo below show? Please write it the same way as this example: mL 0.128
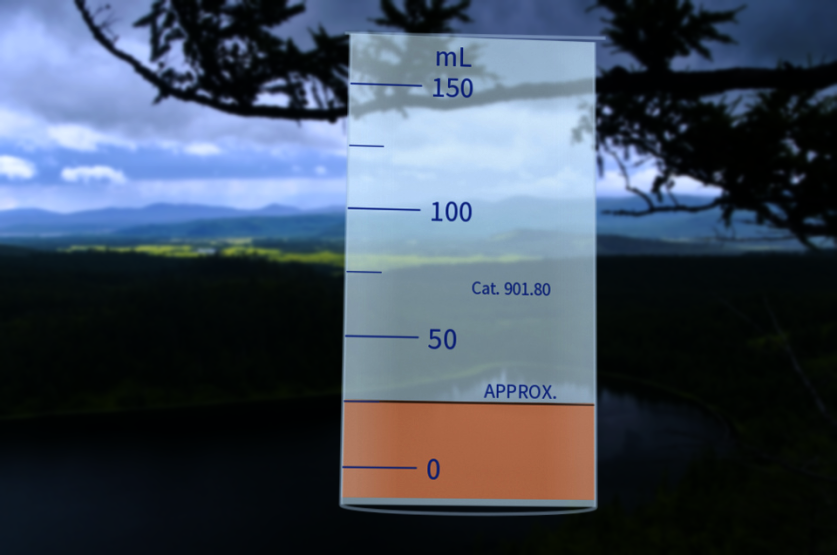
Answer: mL 25
